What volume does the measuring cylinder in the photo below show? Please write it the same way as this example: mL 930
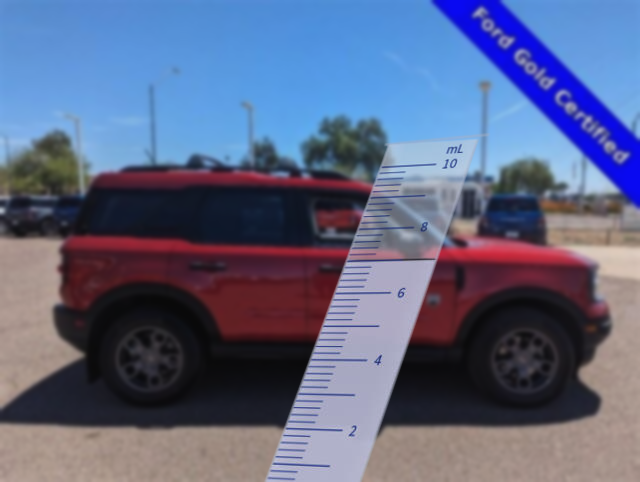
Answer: mL 7
